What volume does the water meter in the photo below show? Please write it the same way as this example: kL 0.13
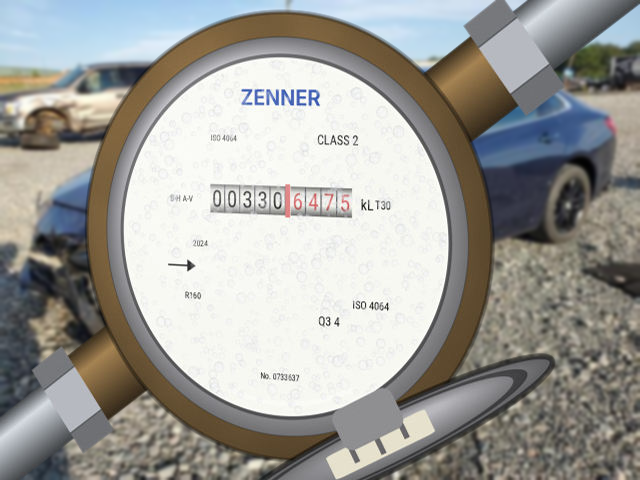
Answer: kL 330.6475
